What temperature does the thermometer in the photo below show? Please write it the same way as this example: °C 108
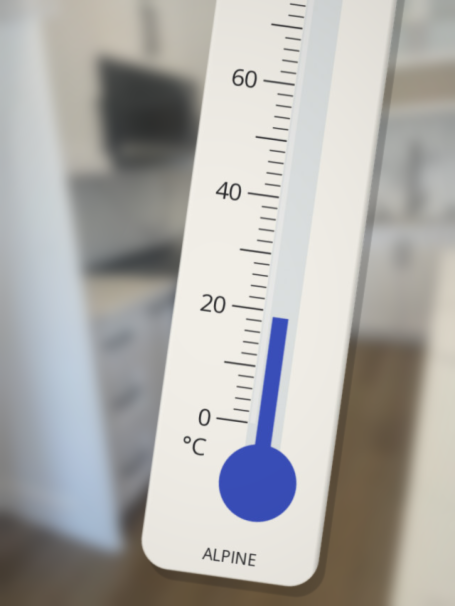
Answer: °C 19
